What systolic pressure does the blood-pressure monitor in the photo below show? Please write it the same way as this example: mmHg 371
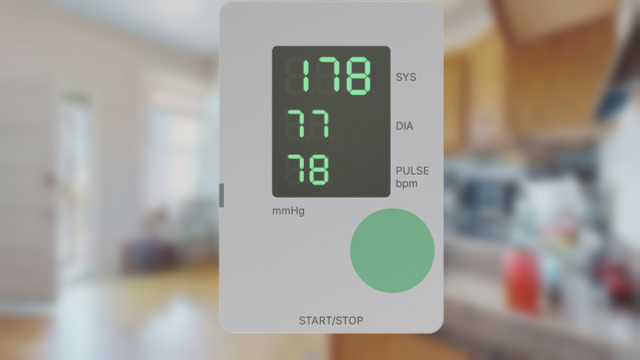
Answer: mmHg 178
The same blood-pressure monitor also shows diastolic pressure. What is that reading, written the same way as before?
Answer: mmHg 77
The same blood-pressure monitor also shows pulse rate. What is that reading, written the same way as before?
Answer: bpm 78
